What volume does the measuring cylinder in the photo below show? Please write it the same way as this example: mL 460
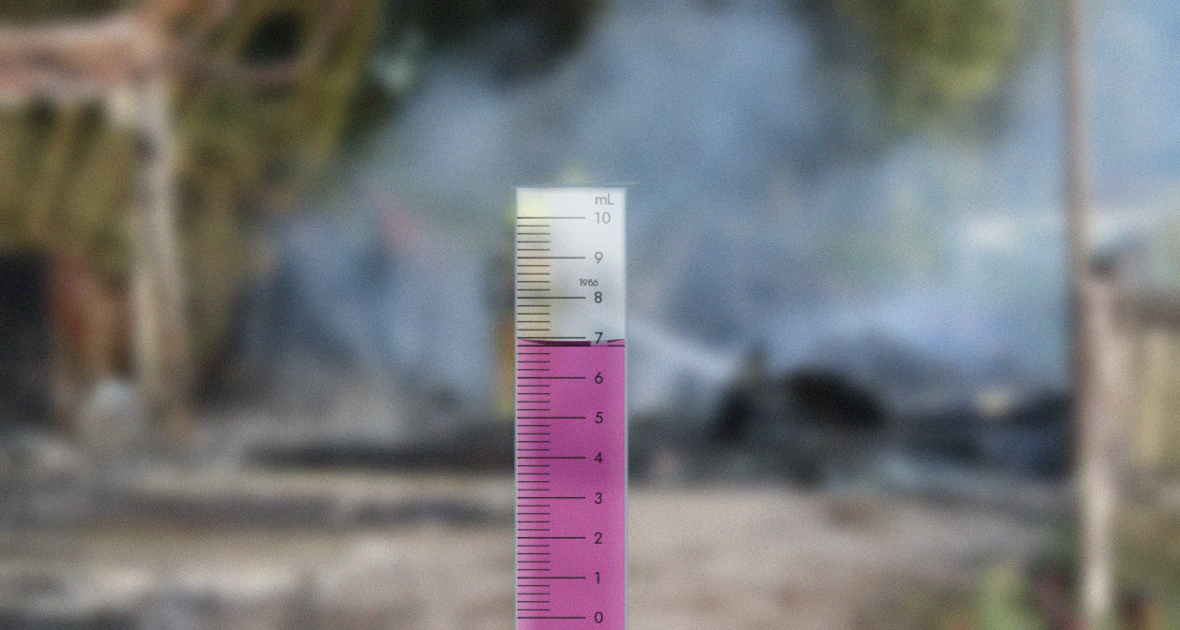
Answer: mL 6.8
